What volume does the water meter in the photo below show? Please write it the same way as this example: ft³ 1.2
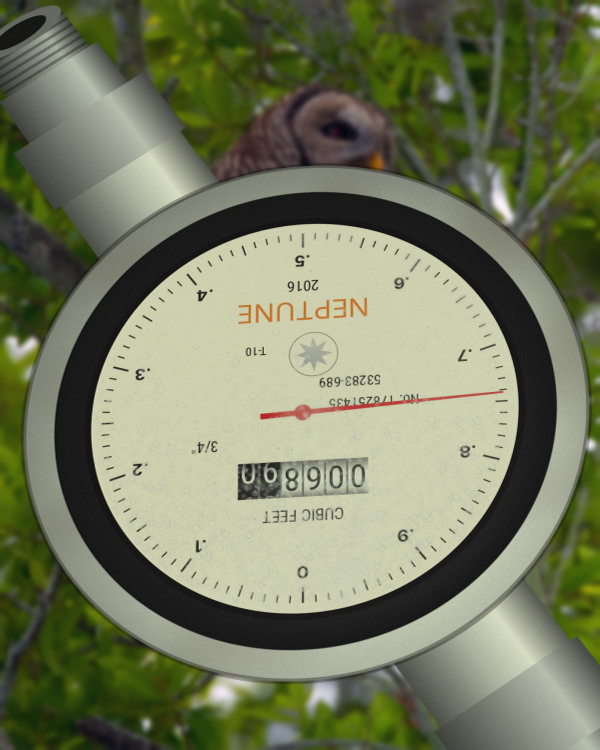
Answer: ft³ 6889.74
